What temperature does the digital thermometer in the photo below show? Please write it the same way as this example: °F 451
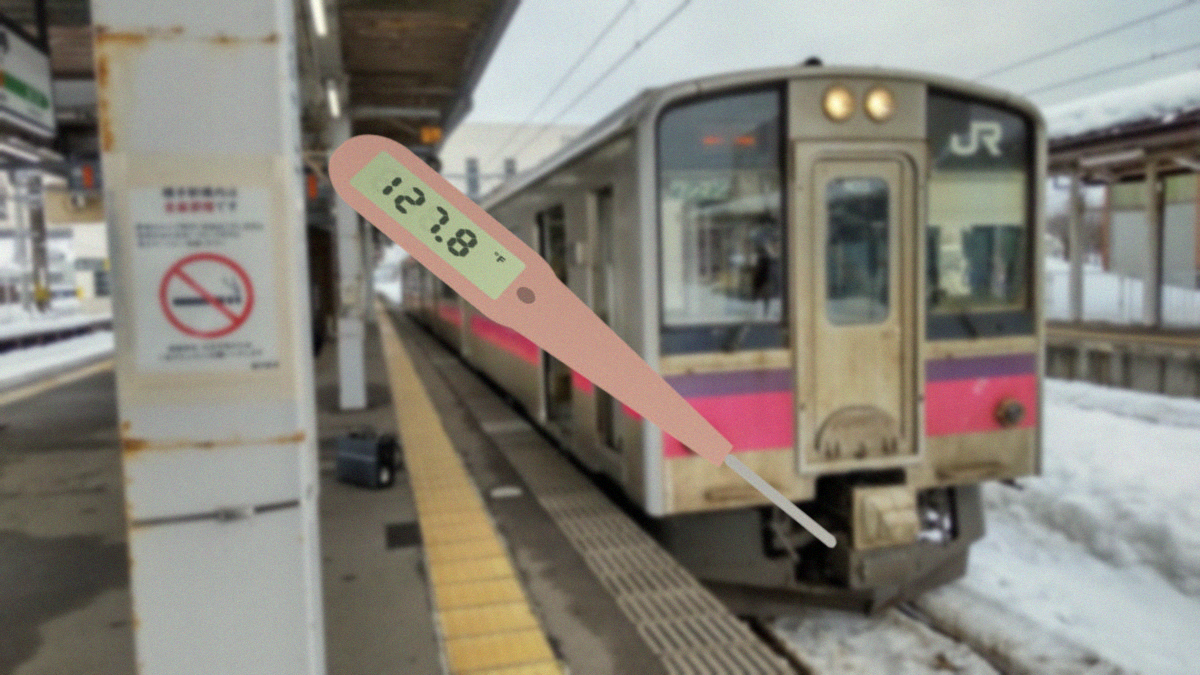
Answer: °F 127.8
